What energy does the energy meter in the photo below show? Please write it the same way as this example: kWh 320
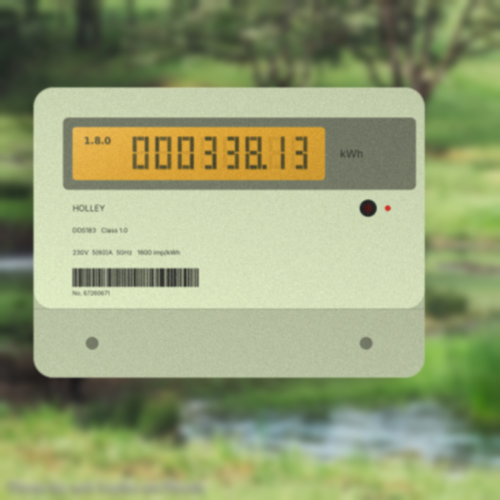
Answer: kWh 338.13
